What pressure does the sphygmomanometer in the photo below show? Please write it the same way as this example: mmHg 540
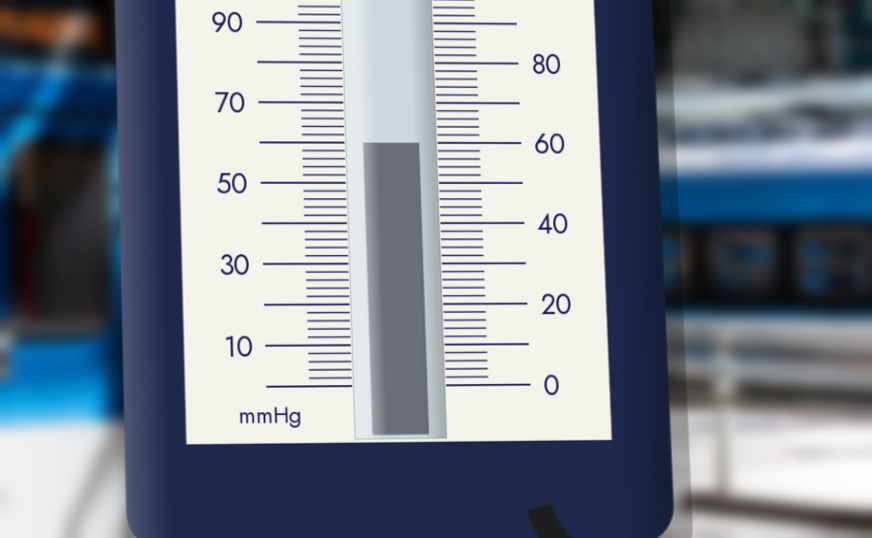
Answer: mmHg 60
